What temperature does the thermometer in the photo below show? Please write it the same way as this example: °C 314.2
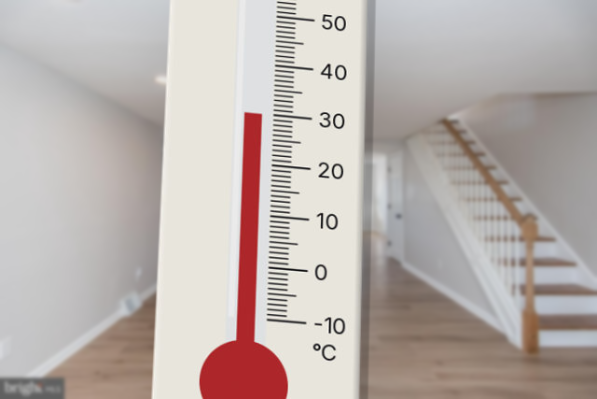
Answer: °C 30
